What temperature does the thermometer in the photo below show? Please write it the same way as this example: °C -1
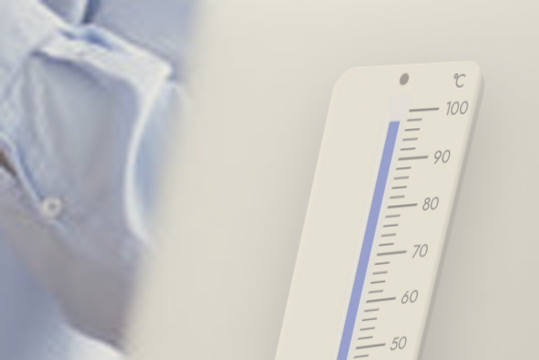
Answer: °C 98
